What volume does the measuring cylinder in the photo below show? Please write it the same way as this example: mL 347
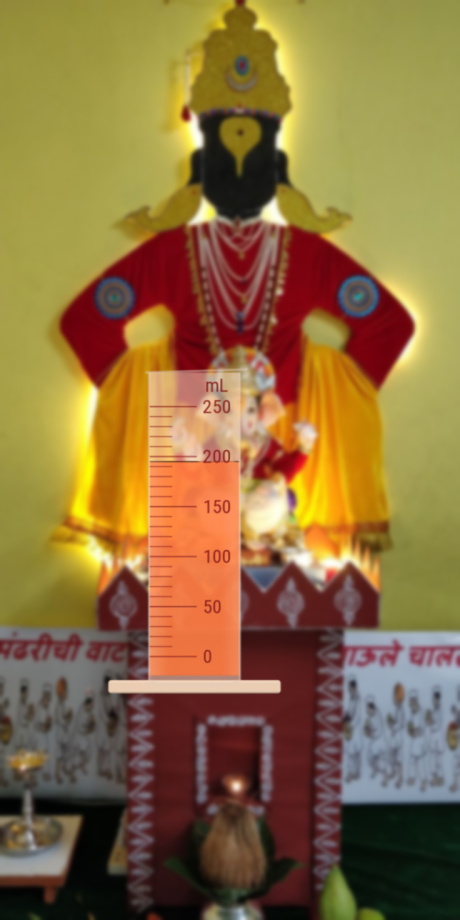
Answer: mL 195
